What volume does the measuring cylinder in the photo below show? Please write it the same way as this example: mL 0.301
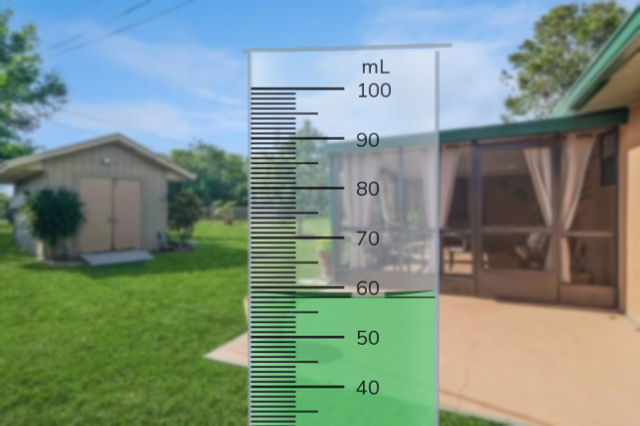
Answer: mL 58
